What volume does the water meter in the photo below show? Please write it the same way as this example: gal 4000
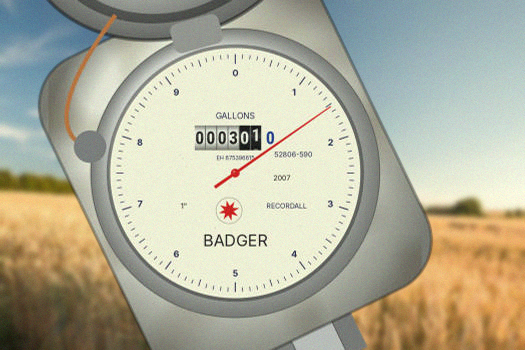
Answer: gal 3011.5
